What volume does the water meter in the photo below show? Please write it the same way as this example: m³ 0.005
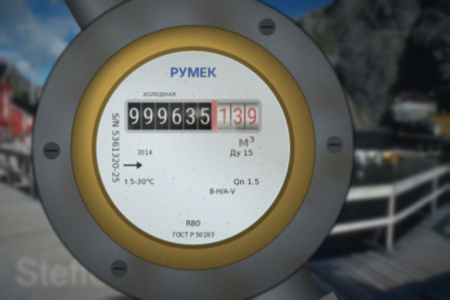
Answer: m³ 999635.139
